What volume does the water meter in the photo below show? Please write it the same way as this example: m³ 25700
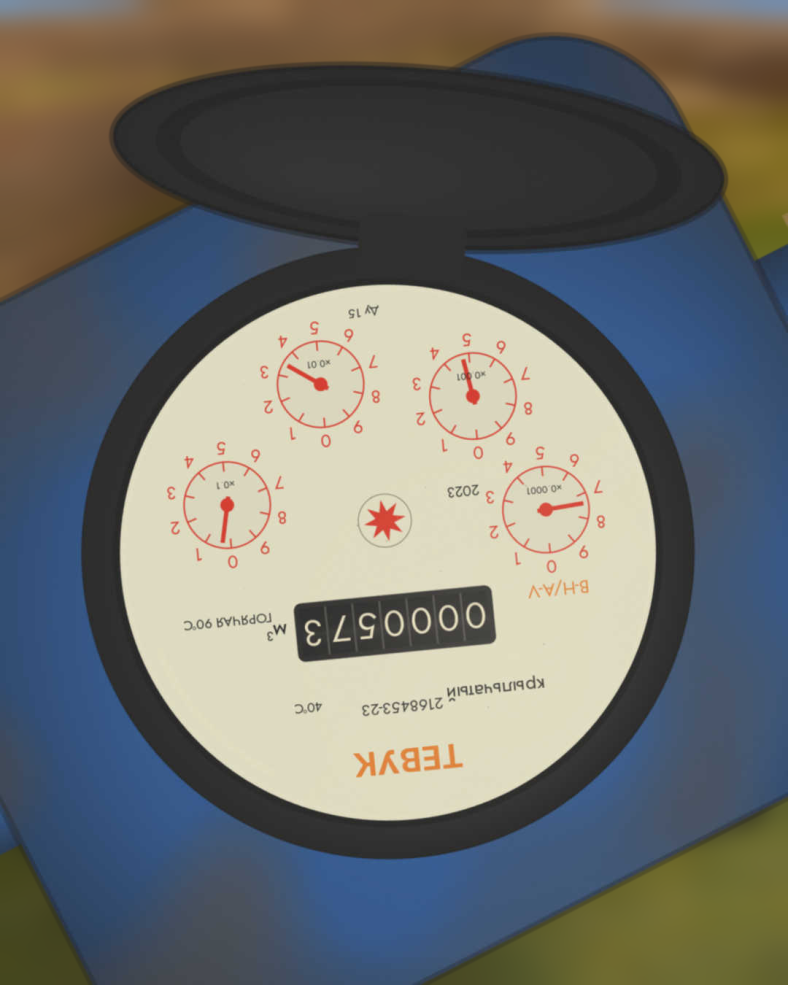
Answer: m³ 573.0347
